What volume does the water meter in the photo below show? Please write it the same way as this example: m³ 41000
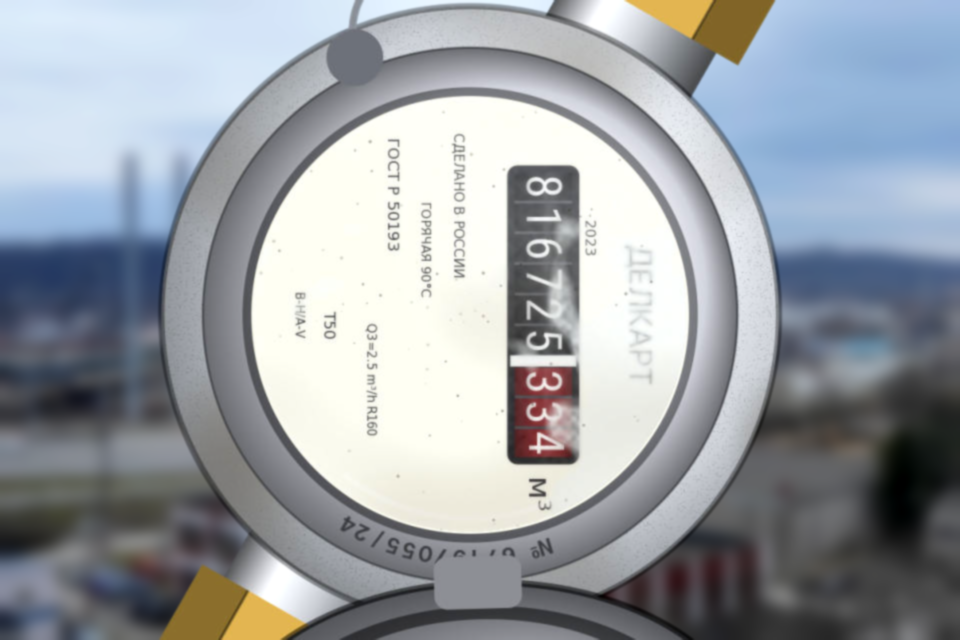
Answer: m³ 816725.334
